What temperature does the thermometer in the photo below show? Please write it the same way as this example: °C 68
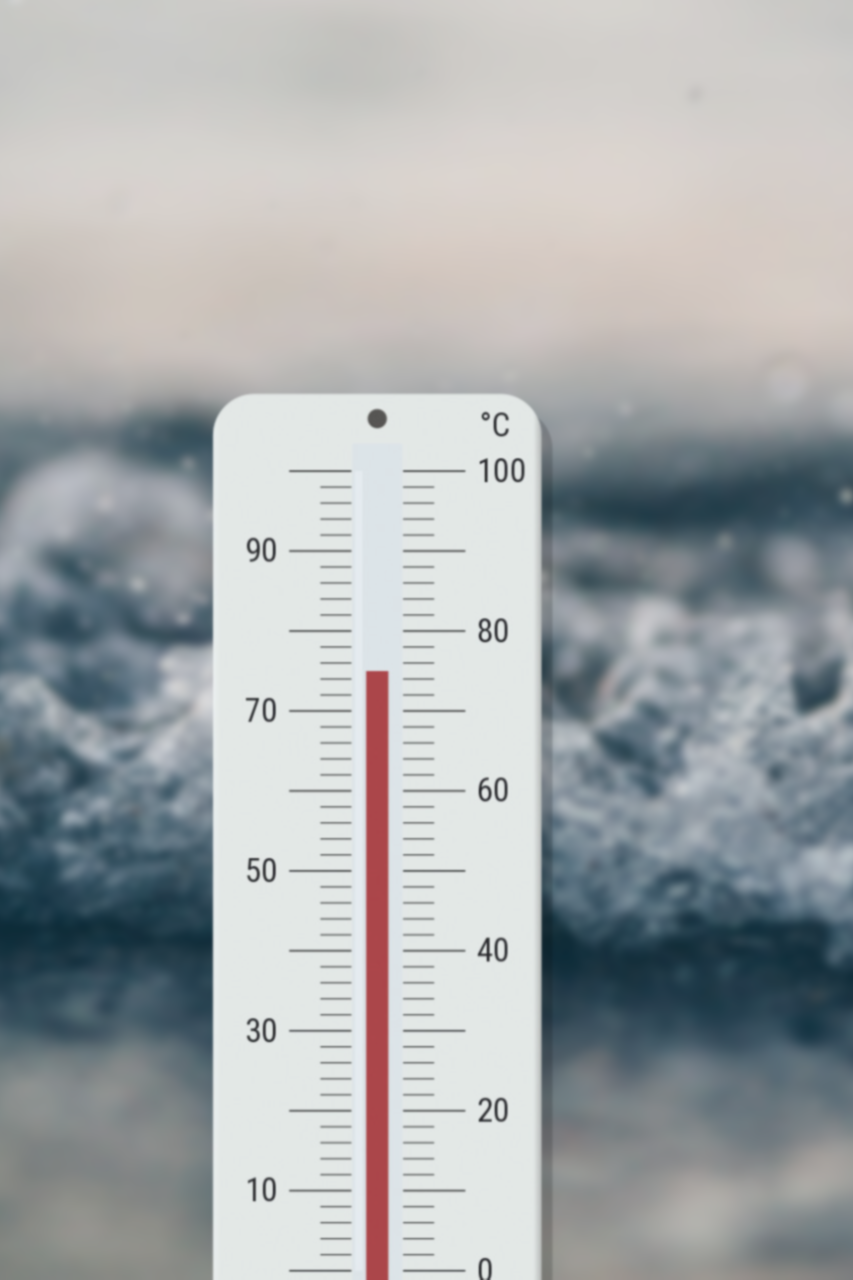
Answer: °C 75
